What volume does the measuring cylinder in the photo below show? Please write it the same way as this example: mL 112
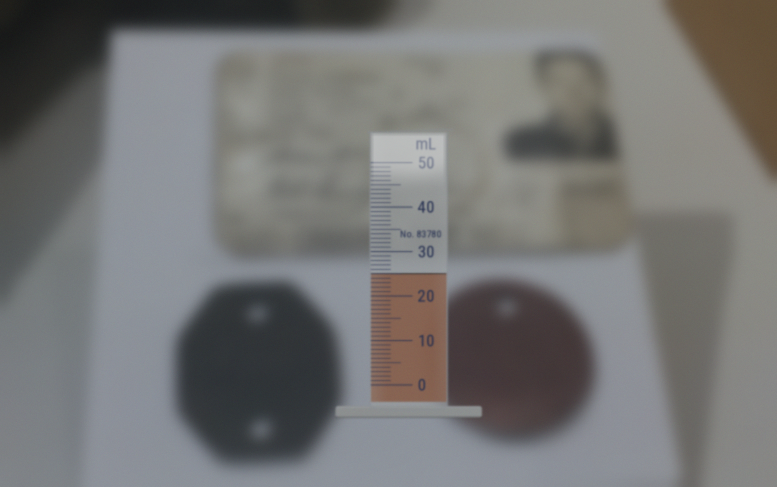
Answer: mL 25
